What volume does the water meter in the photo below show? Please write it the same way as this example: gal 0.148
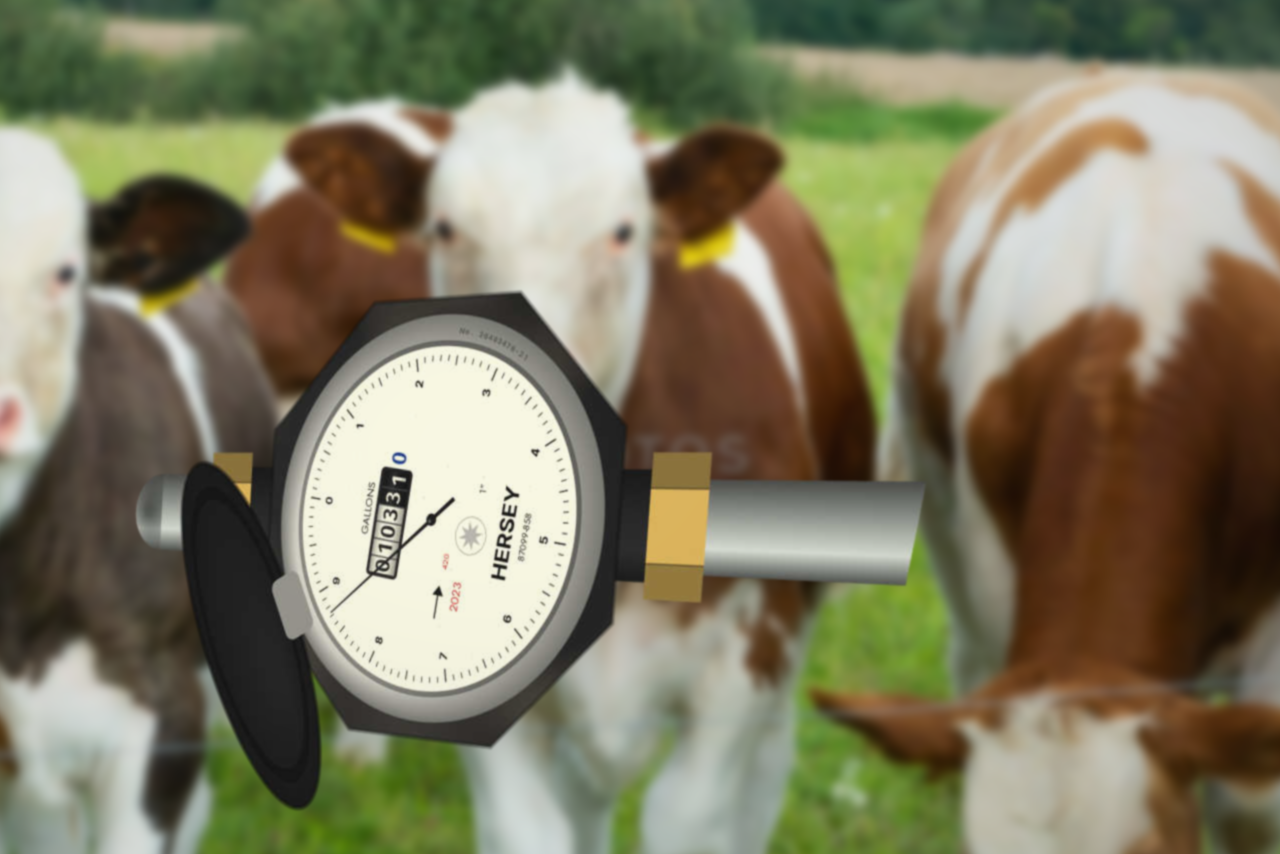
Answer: gal 103308.7
